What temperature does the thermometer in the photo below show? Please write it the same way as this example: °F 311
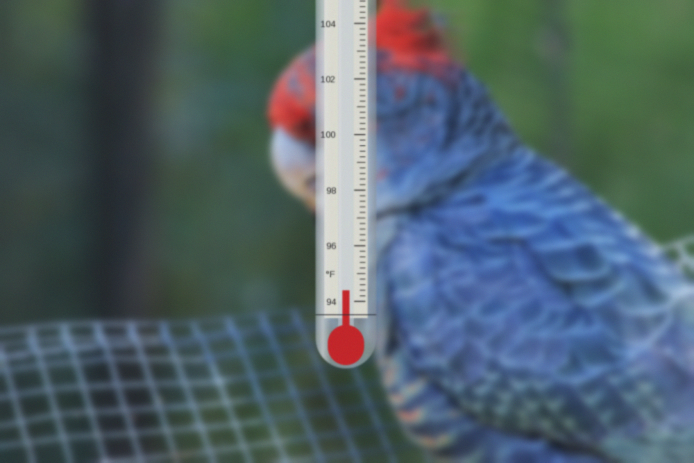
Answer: °F 94.4
